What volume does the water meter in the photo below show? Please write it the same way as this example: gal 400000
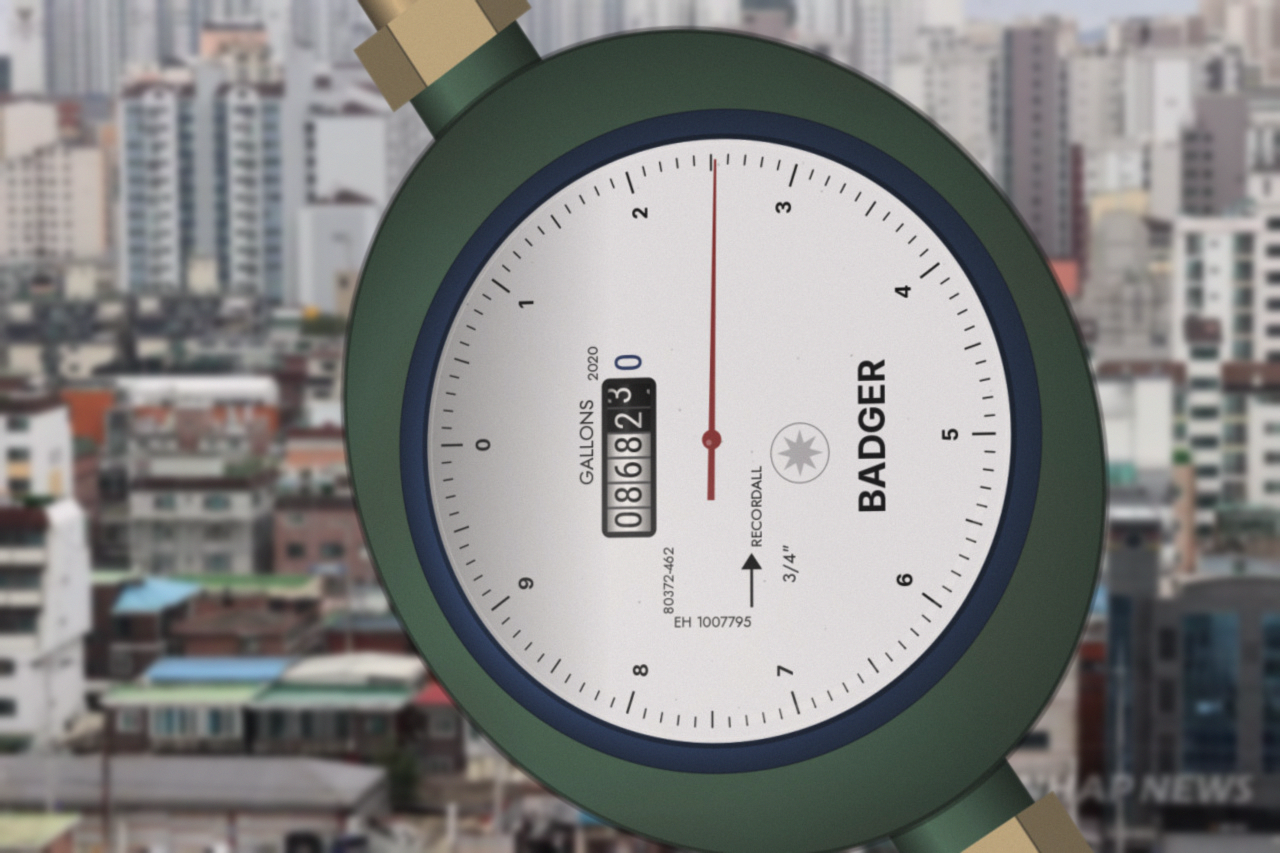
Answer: gal 868232.5
